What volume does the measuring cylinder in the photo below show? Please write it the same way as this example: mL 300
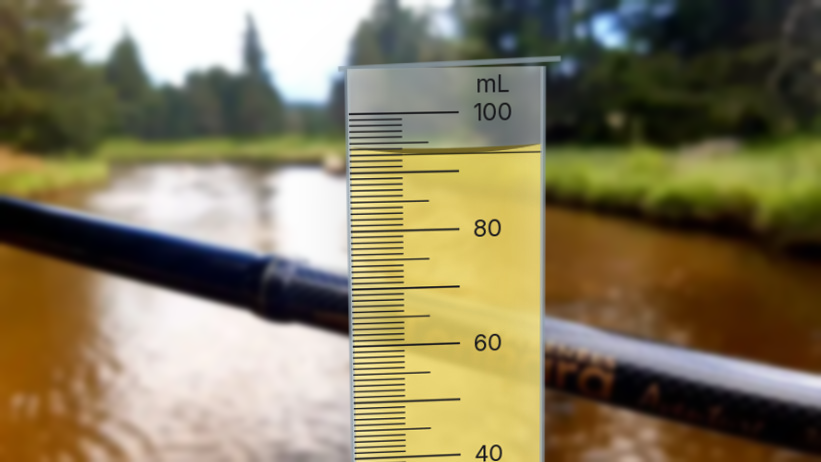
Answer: mL 93
